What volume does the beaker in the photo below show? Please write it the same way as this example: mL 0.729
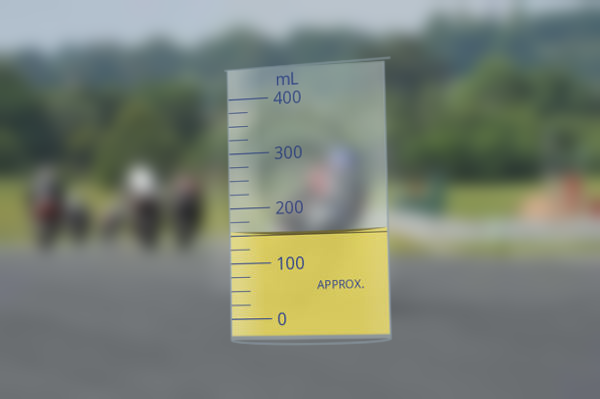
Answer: mL 150
